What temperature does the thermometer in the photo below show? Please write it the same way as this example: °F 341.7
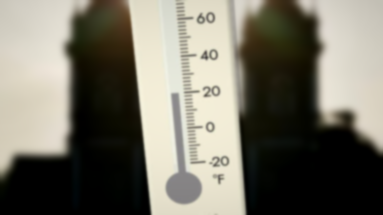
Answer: °F 20
